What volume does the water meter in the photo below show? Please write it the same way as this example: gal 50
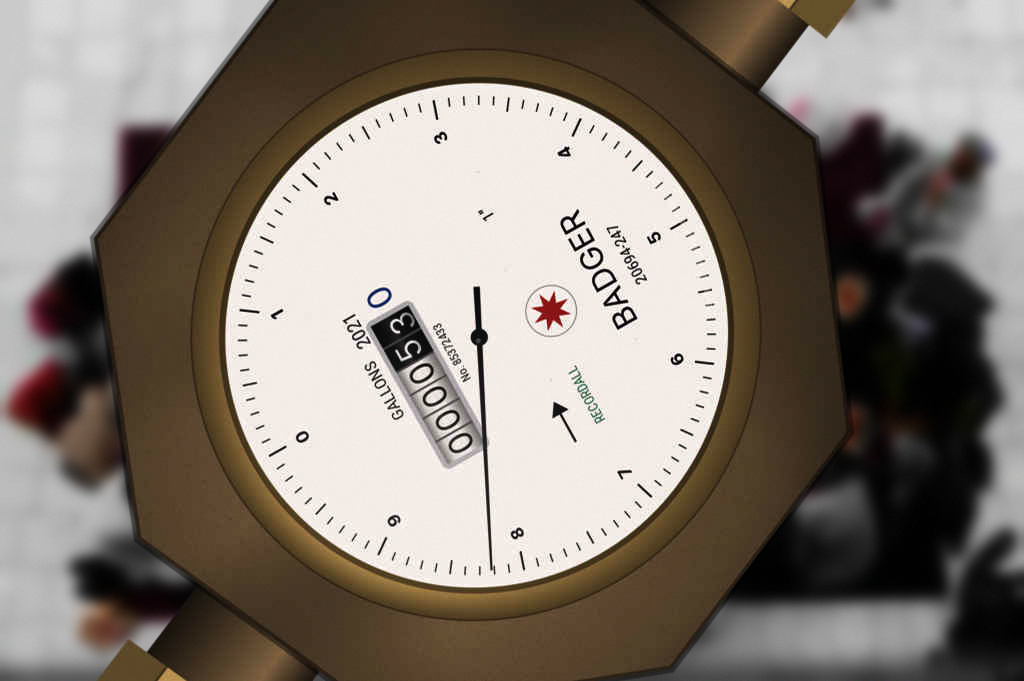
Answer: gal 528.2
